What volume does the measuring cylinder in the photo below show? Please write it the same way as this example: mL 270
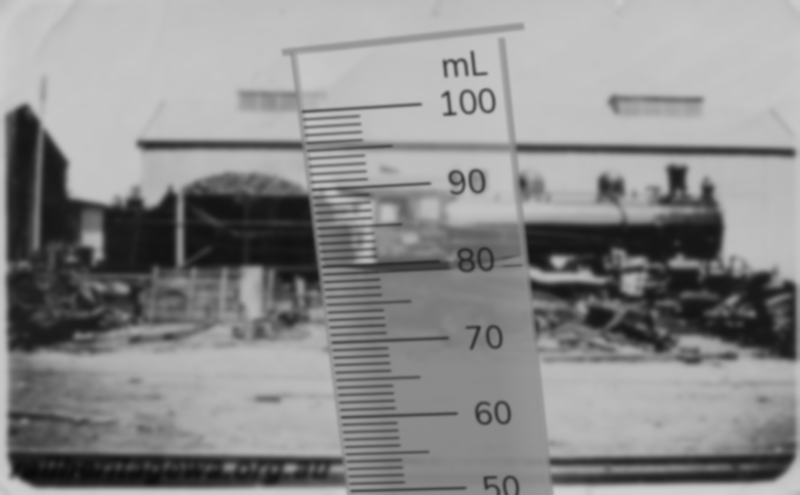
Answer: mL 79
